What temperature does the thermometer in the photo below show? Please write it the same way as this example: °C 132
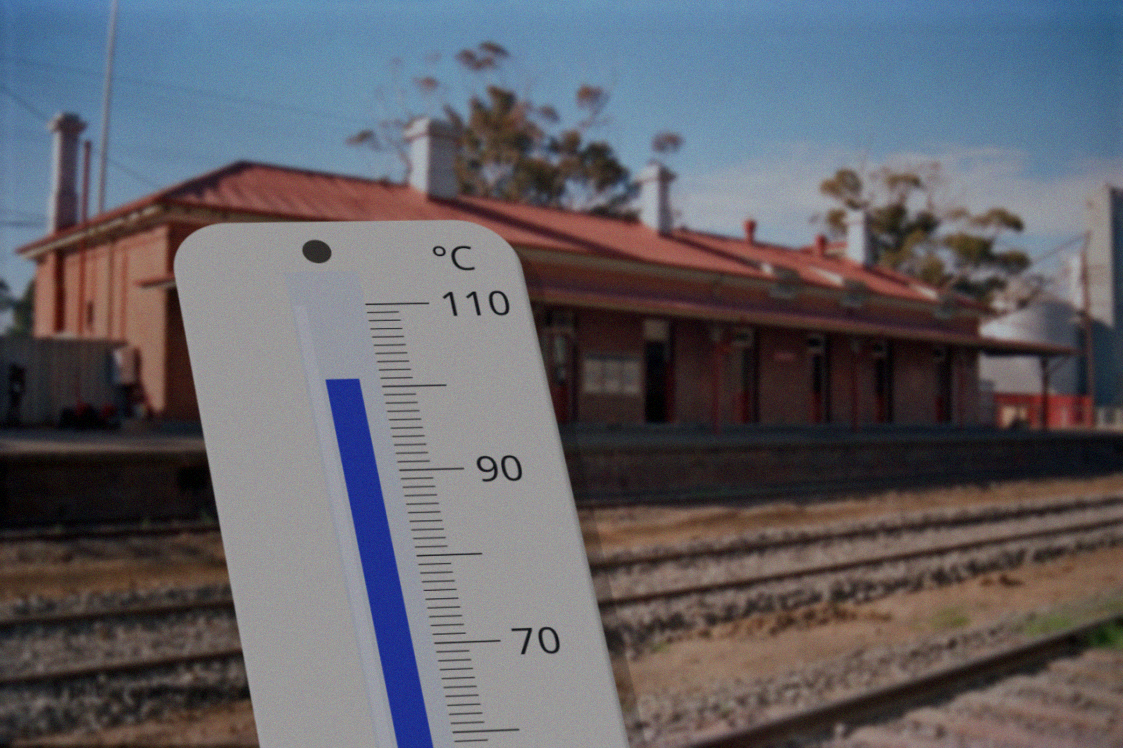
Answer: °C 101
